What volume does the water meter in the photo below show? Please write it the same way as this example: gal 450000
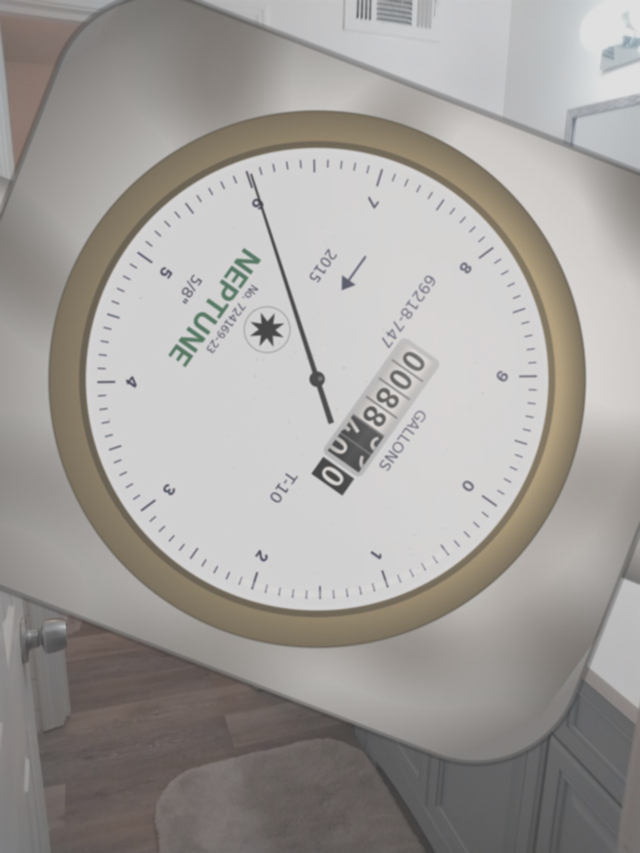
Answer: gal 88396.0
